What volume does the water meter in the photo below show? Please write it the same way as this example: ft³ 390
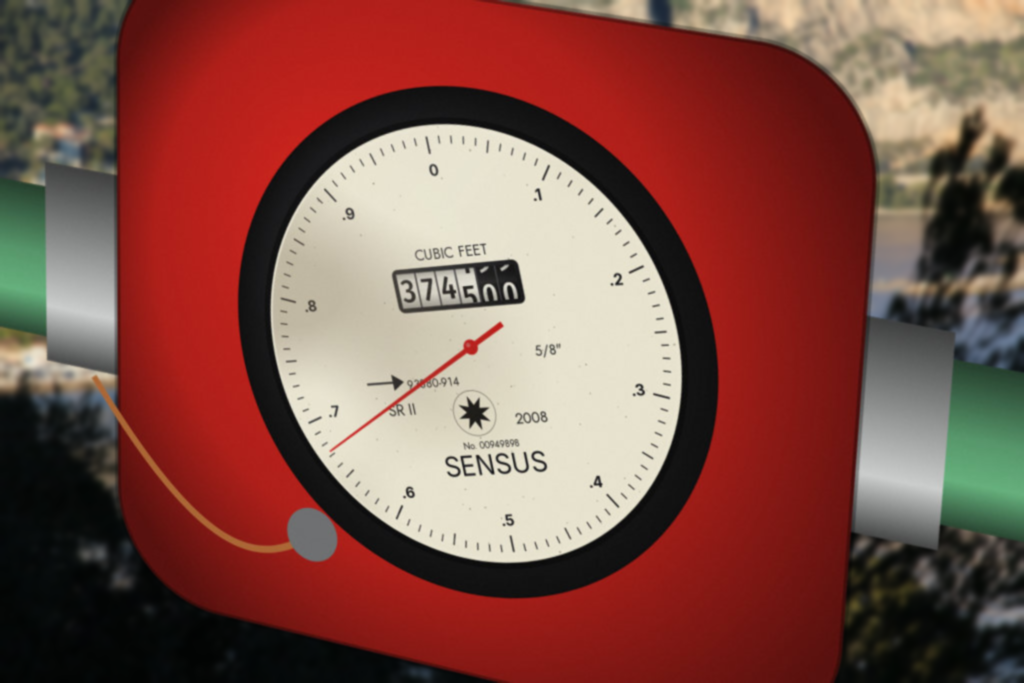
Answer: ft³ 374499.67
